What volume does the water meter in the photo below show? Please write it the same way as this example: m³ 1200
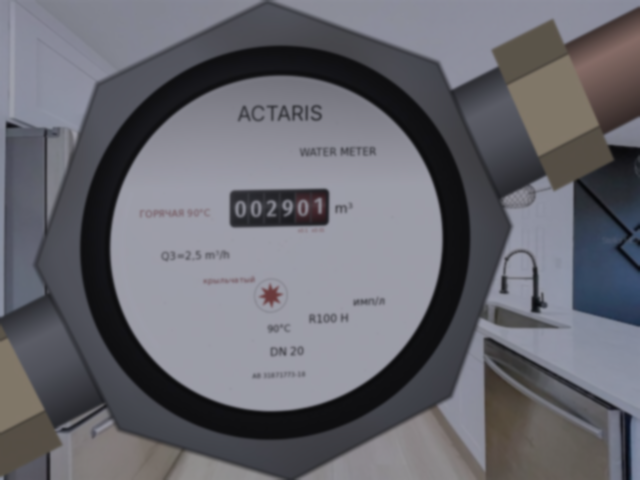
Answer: m³ 29.01
